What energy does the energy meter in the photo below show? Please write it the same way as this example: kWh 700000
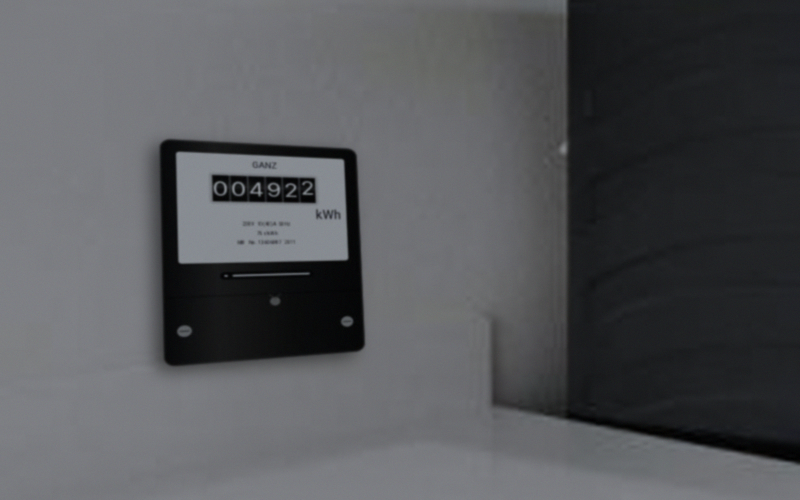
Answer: kWh 4922
